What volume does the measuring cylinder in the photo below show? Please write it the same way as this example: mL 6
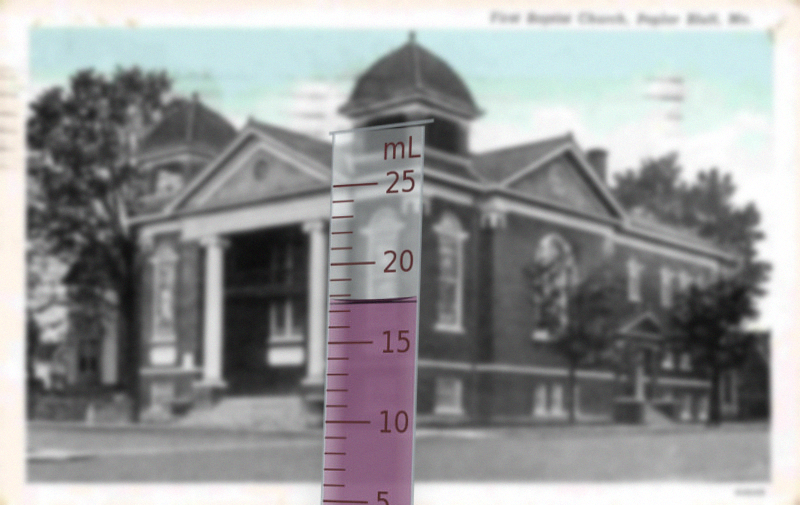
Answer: mL 17.5
